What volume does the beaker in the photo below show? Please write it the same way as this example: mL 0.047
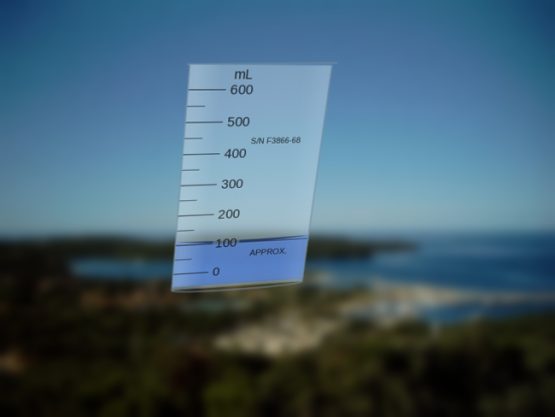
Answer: mL 100
